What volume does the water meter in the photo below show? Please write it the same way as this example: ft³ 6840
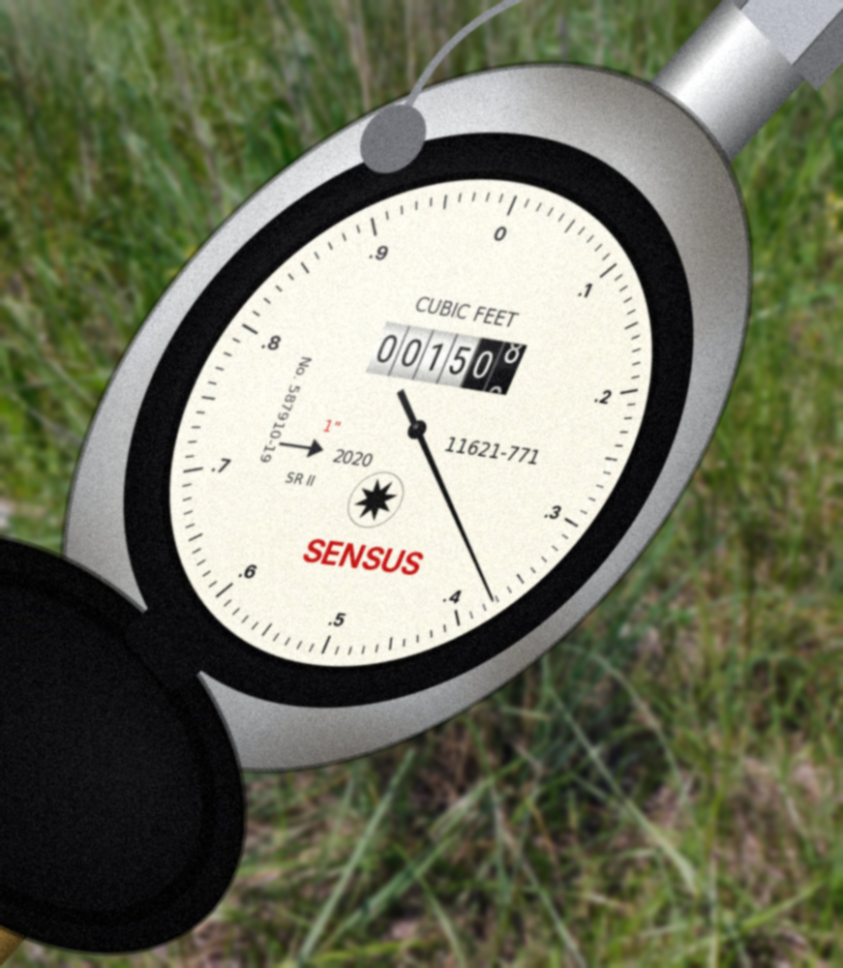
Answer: ft³ 1508.37
